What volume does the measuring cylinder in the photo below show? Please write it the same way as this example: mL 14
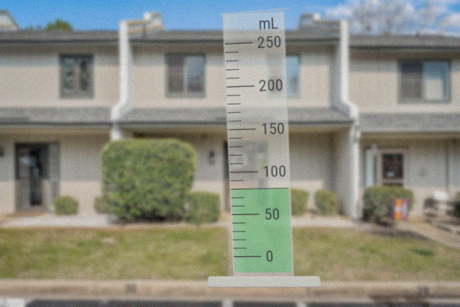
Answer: mL 80
